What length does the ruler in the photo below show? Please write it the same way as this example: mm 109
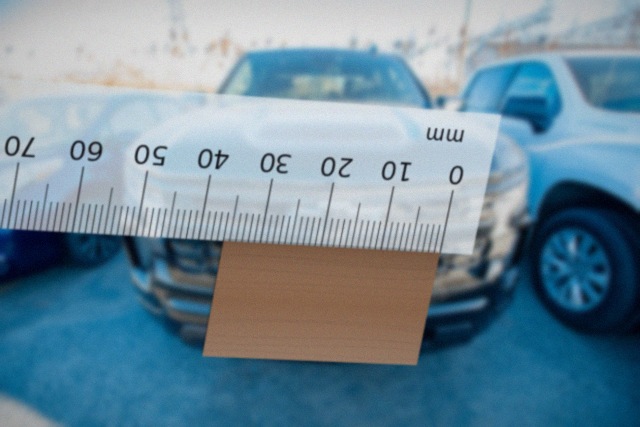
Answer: mm 36
